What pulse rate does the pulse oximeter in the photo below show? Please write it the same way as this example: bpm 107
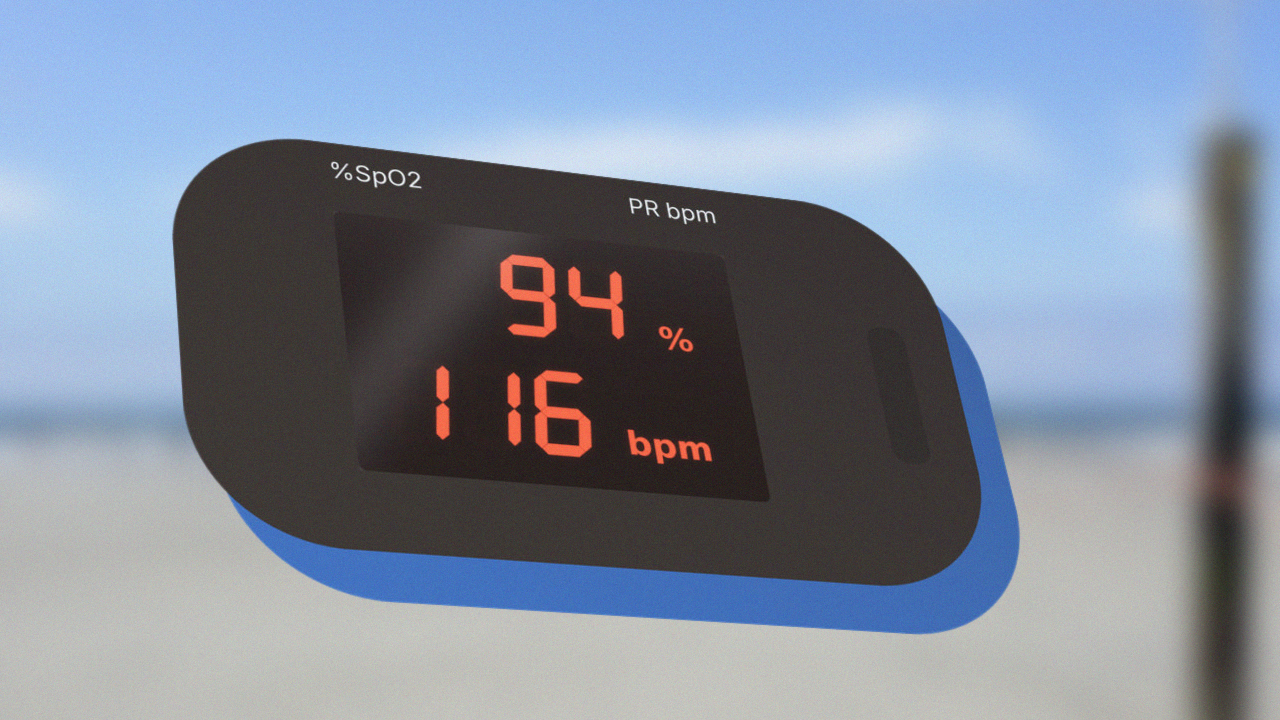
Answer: bpm 116
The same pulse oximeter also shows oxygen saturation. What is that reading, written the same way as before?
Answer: % 94
